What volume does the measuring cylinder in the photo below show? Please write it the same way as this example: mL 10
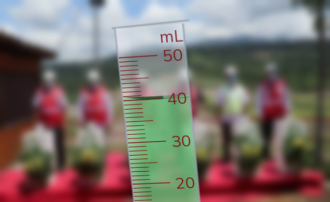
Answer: mL 40
